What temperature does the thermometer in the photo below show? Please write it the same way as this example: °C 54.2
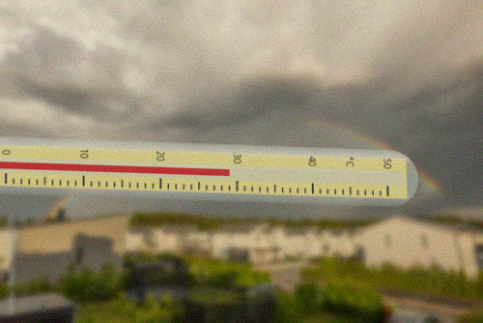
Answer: °C 29
